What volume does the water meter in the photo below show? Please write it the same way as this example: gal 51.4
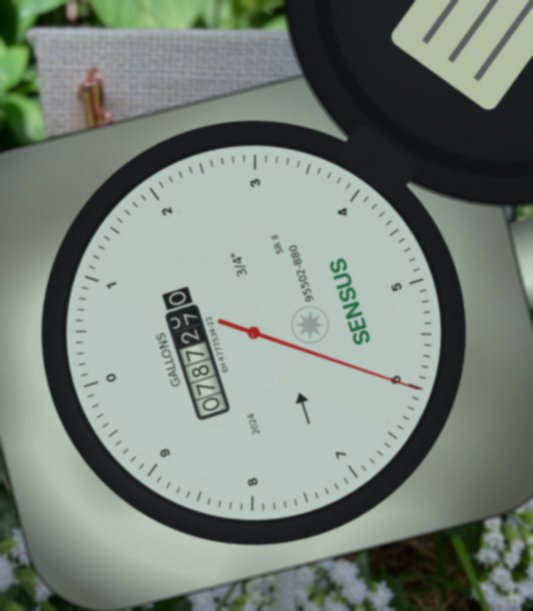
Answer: gal 787266.0
